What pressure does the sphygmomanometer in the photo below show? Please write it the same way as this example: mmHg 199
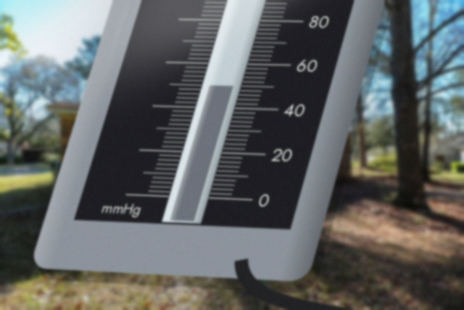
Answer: mmHg 50
